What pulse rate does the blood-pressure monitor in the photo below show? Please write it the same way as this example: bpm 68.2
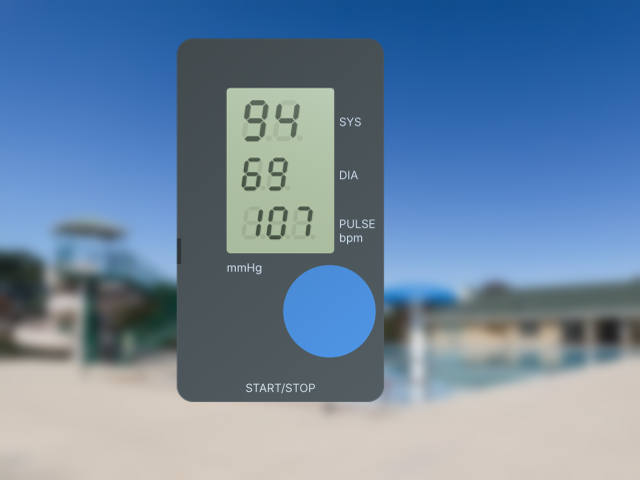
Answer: bpm 107
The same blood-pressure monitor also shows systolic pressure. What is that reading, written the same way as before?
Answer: mmHg 94
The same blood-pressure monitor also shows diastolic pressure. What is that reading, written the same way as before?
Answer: mmHg 69
